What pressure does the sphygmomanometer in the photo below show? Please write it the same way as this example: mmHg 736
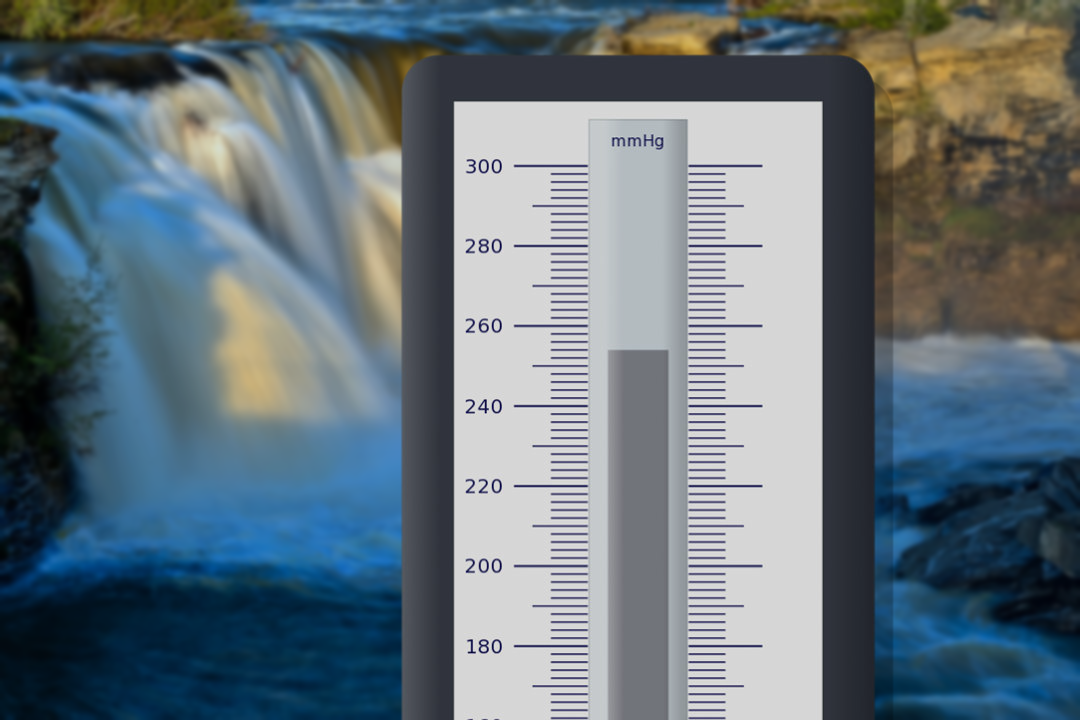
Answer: mmHg 254
